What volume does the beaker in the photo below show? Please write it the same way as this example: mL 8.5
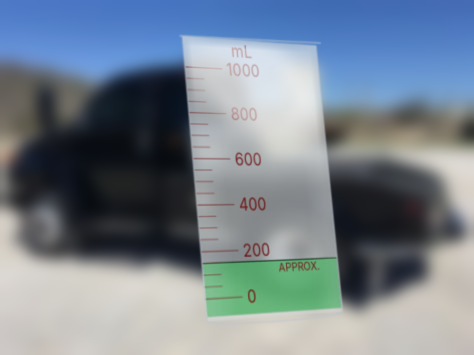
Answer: mL 150
